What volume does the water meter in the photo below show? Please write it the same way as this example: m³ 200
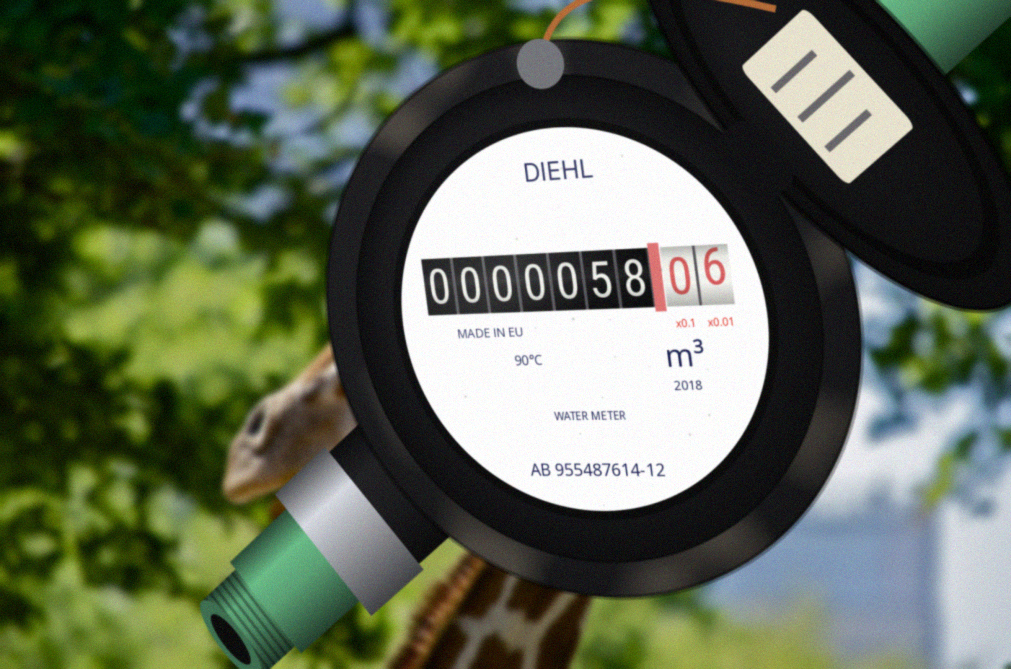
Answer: m³ 58.06
